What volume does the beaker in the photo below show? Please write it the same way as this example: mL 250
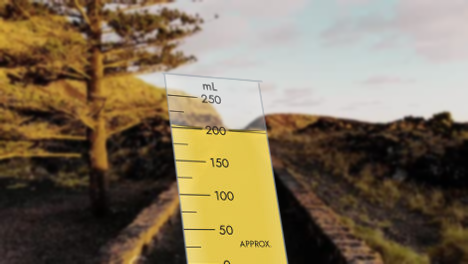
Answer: mL 200
